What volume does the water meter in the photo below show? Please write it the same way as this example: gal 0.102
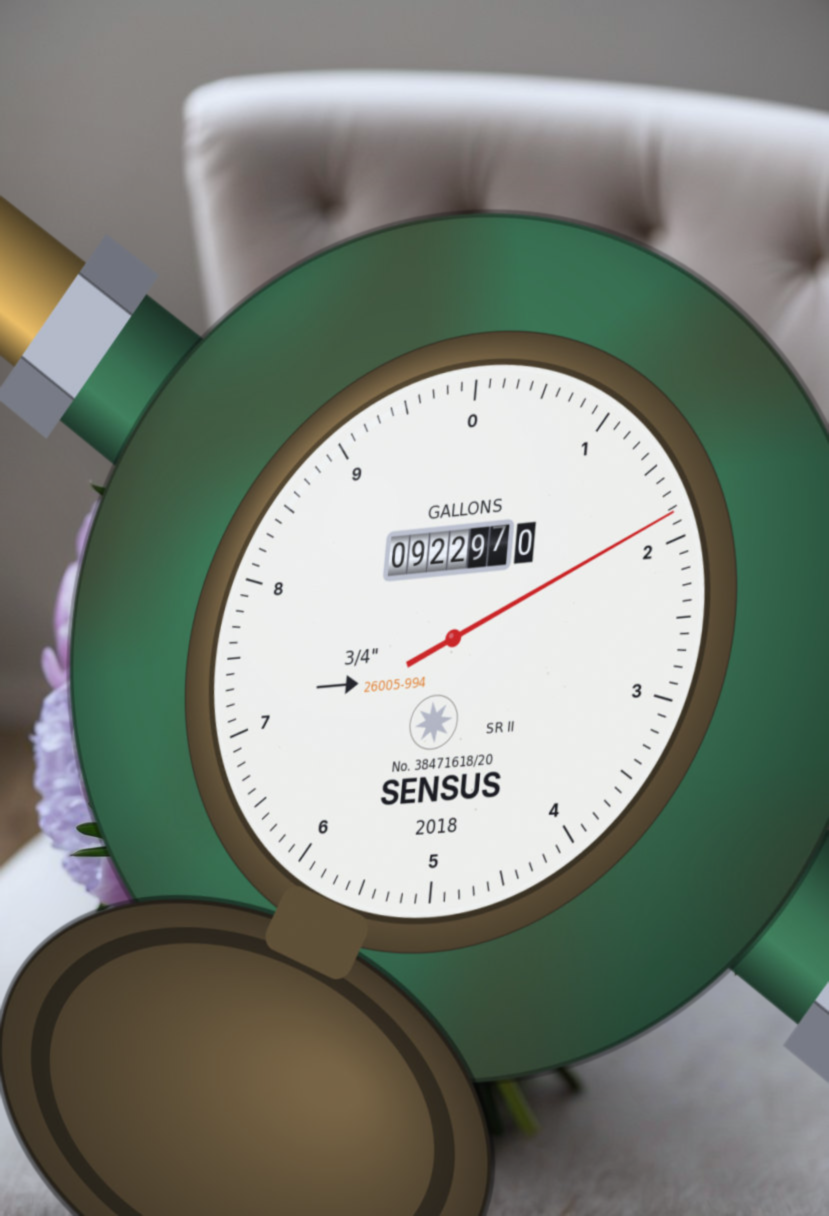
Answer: gal 922971.8
